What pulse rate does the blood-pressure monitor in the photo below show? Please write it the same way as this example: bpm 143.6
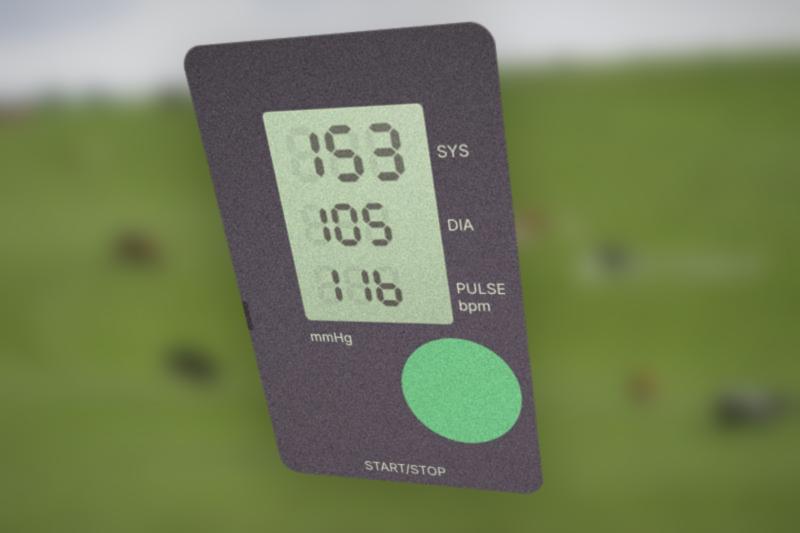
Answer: bpm 116
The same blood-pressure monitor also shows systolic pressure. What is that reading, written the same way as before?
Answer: mmHg 153
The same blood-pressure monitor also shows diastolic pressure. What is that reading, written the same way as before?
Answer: mmHg 105
